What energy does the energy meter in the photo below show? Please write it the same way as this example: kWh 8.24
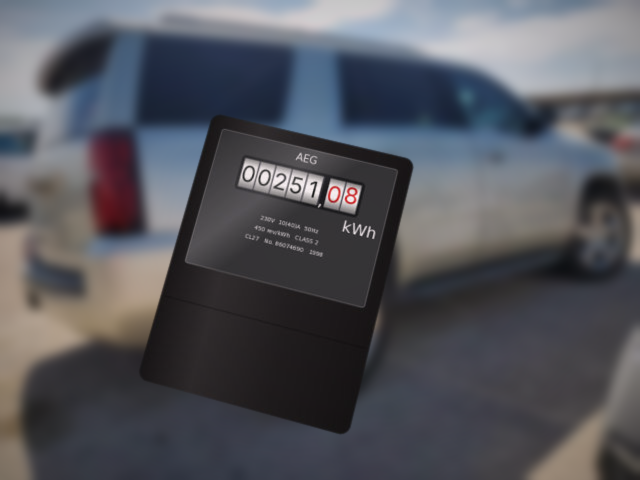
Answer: kWh 251.08
